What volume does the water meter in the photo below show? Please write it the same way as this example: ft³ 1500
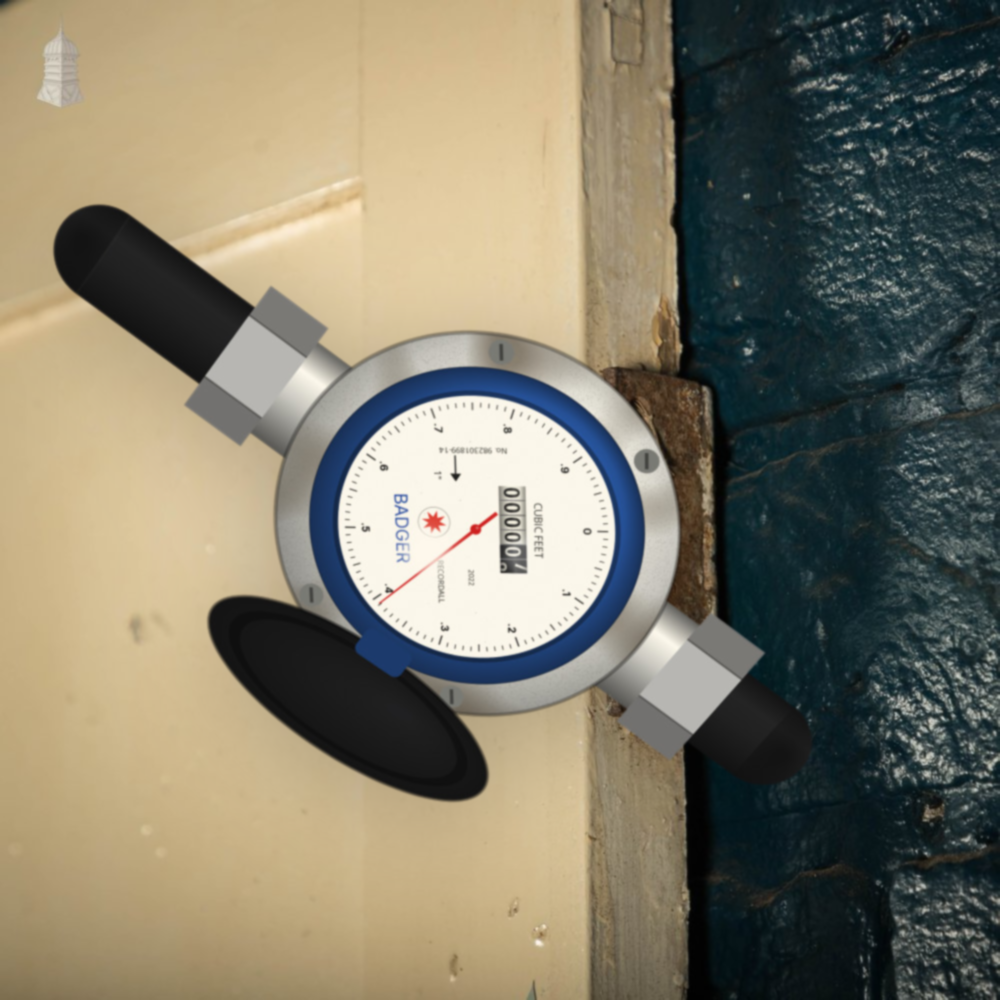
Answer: ft³ 7.39
